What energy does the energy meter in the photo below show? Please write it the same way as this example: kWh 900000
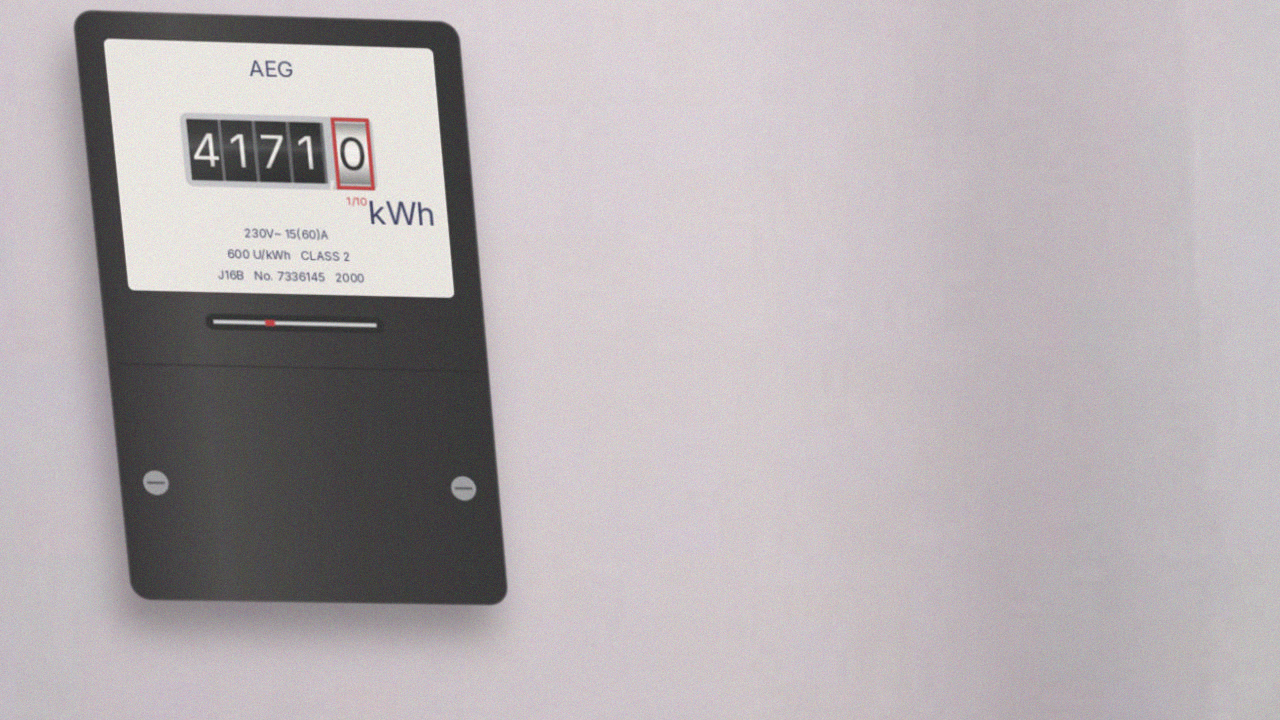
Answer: kWh 4171.0
